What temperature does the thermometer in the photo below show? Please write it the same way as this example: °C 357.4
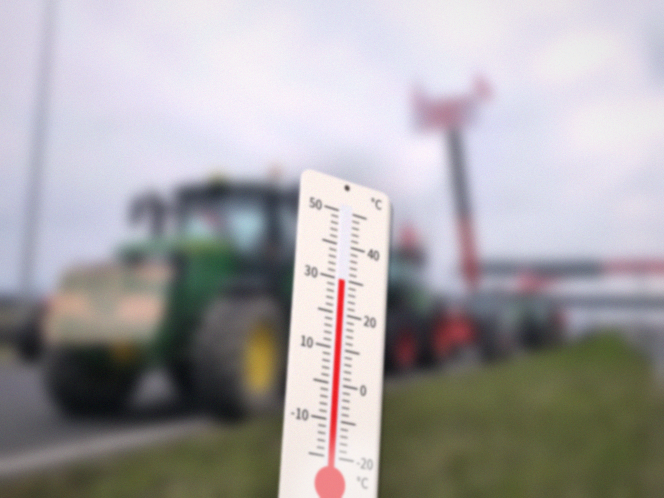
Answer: °C 30
